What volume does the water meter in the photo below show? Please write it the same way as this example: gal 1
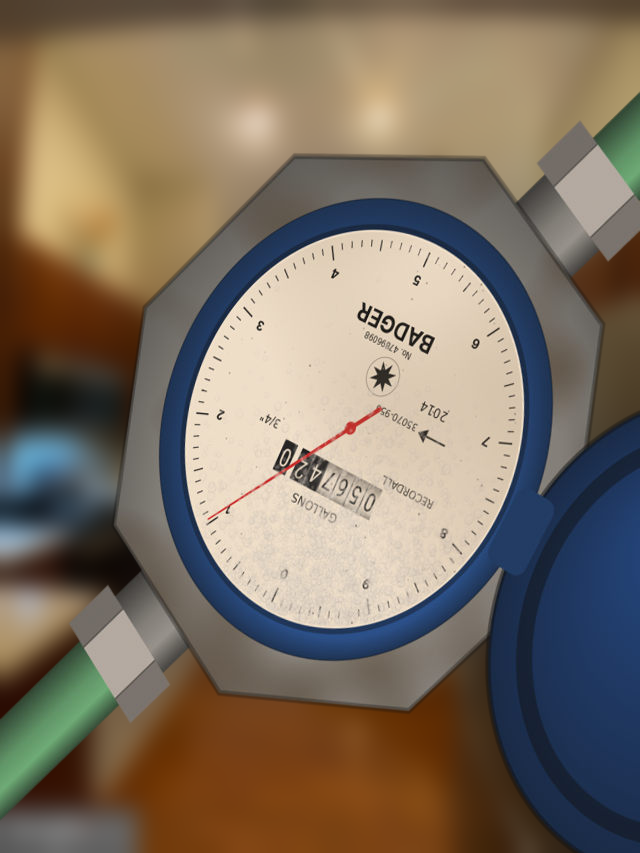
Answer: gal 567421.0
